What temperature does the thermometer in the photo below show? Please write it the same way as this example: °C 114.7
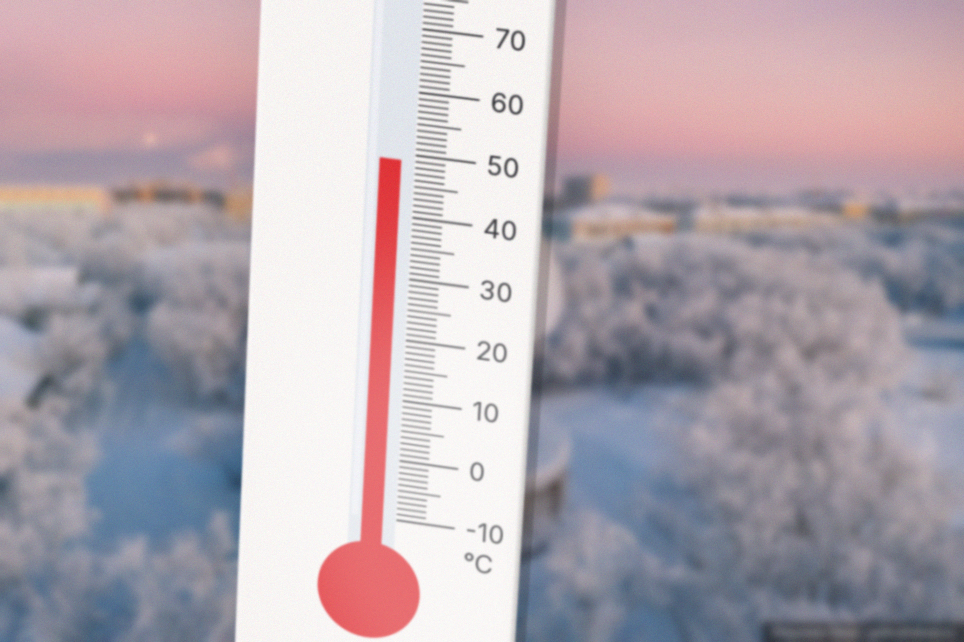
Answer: °C 49
